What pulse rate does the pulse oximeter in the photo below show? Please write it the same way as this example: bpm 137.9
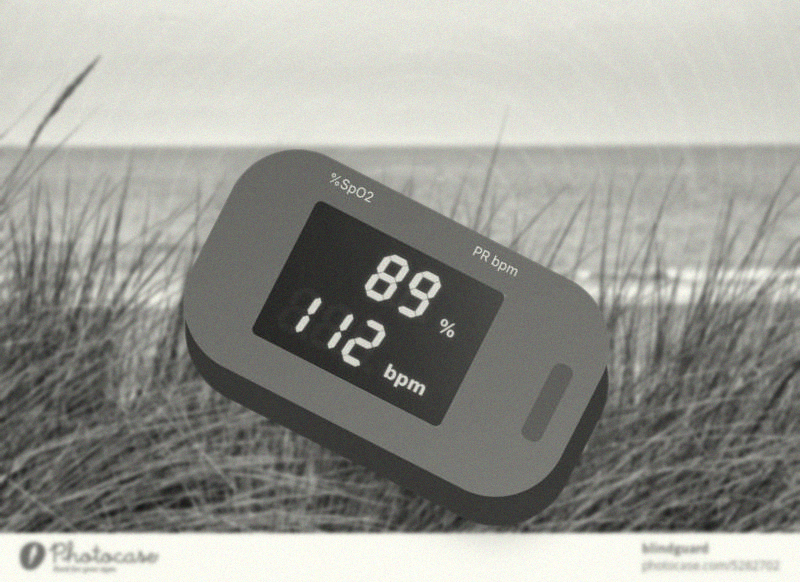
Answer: bpm 112
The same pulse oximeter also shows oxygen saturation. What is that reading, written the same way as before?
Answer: % 89
